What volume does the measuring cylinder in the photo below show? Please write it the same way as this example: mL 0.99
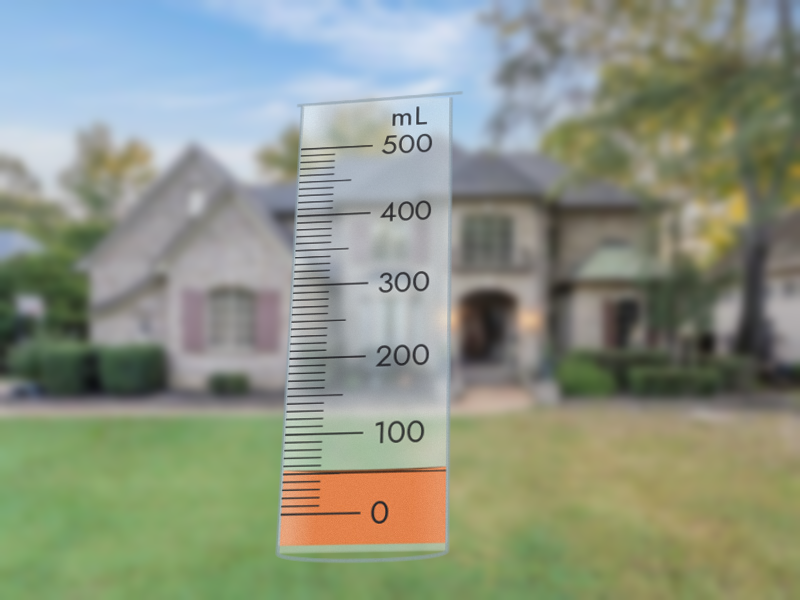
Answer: mL 50
